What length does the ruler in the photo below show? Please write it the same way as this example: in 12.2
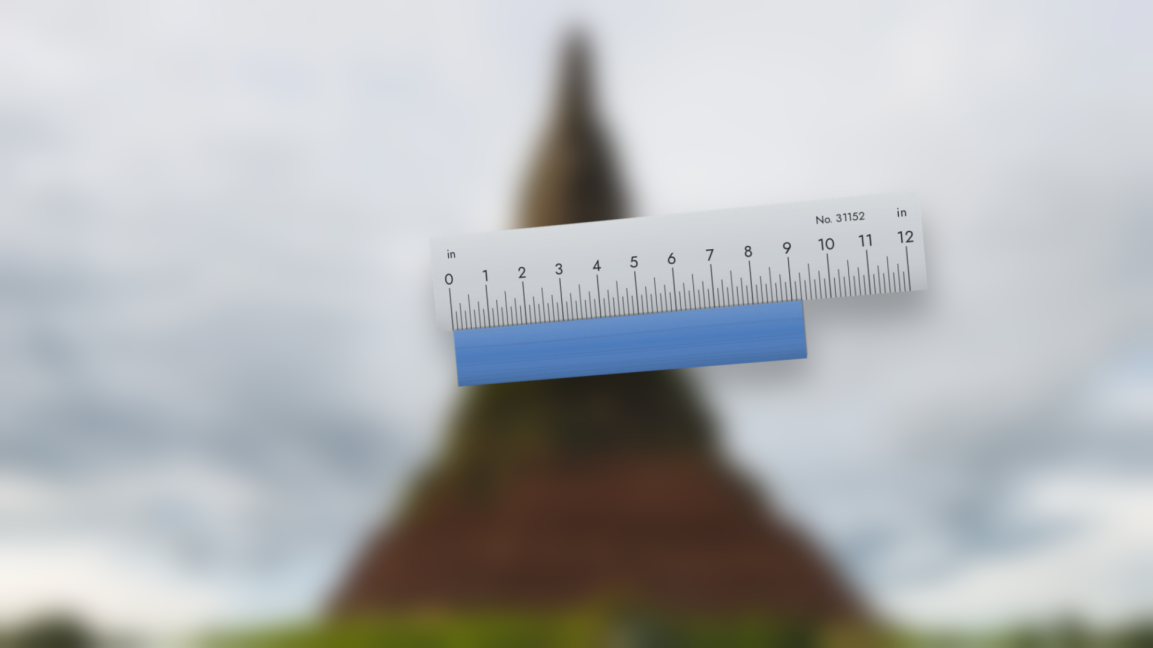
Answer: in 9.25
